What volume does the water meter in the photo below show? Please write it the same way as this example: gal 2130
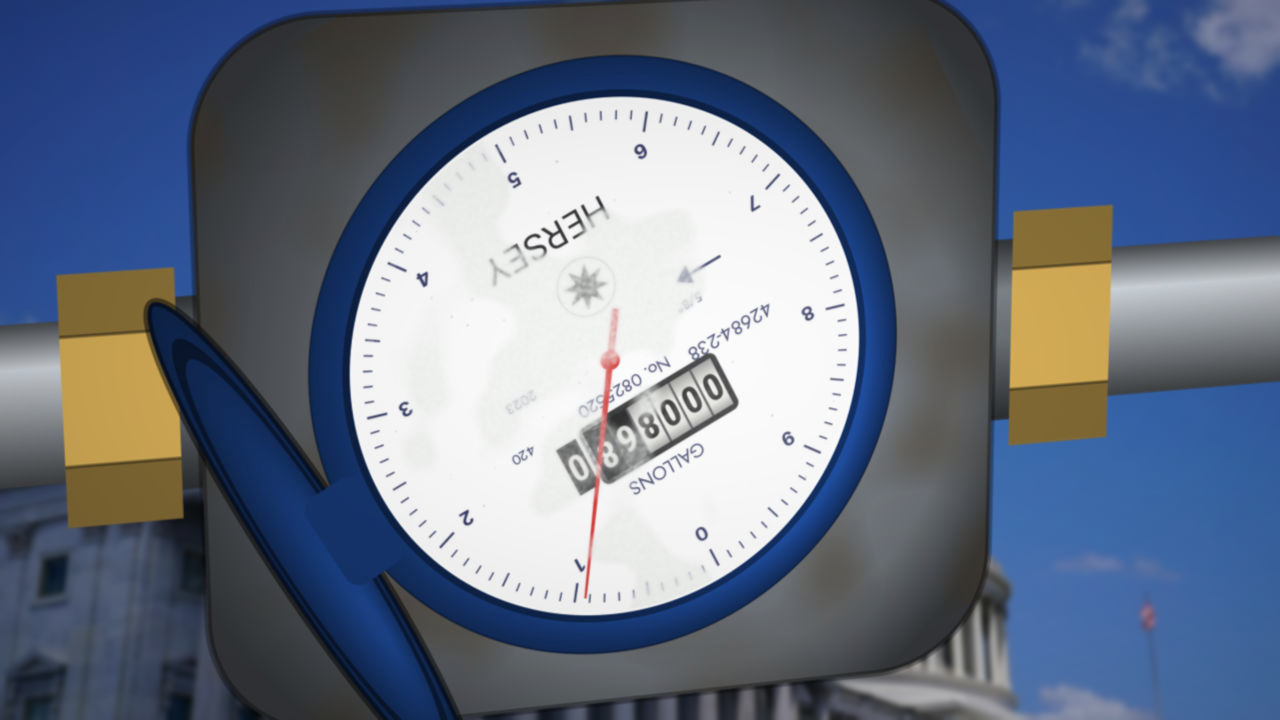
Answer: gal 8680.9
